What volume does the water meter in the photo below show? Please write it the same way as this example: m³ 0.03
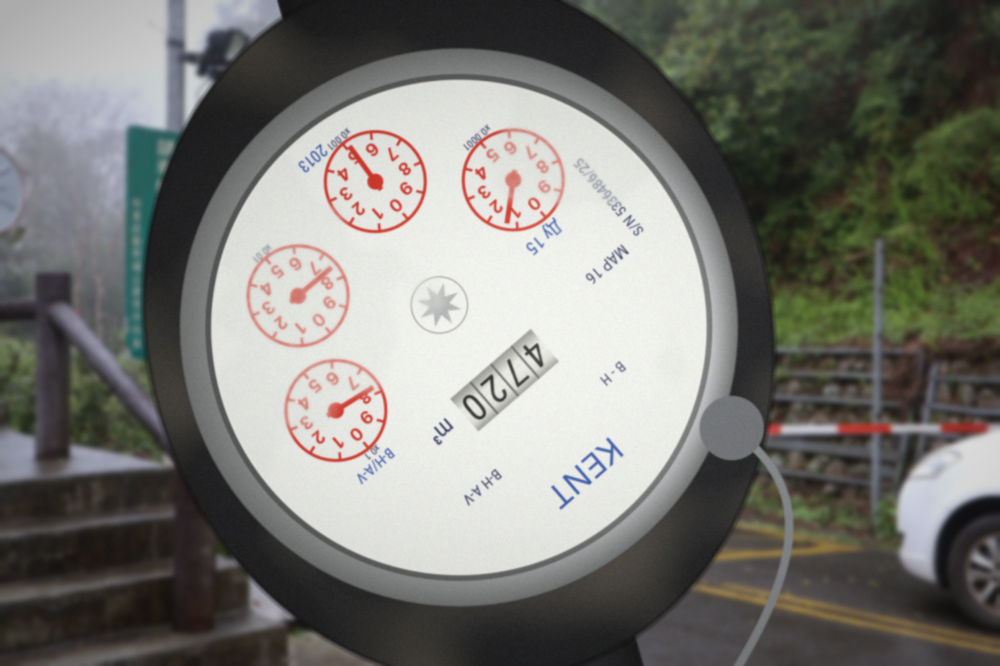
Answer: m³ 4720.7751
